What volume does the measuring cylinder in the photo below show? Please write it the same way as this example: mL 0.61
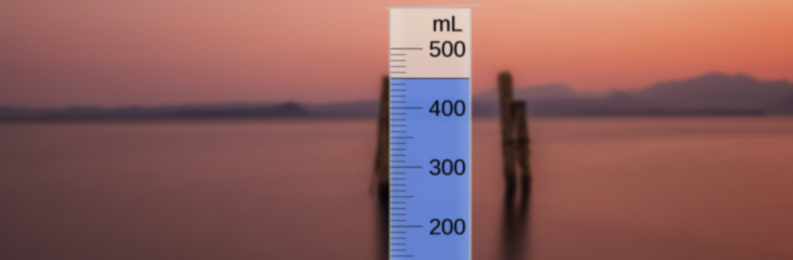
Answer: mL 450
